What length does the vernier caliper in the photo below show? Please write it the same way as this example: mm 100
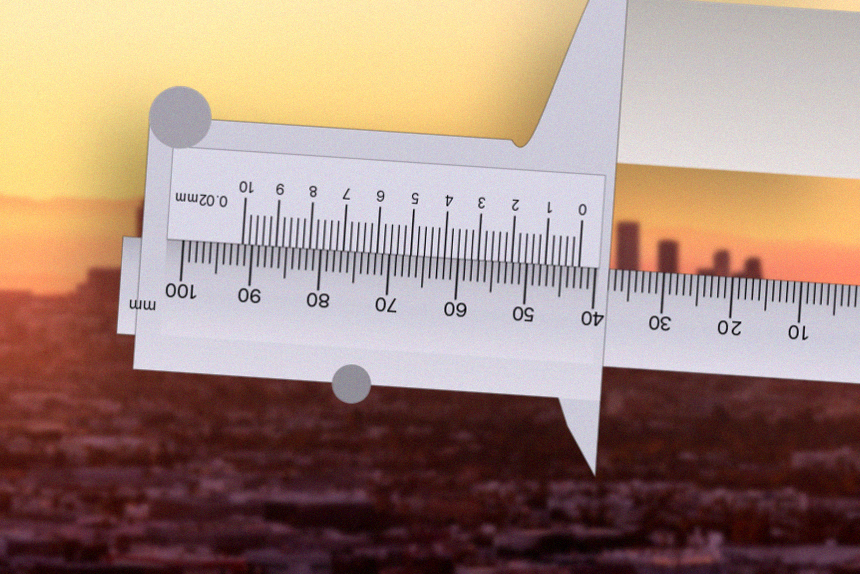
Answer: mm 42.4
